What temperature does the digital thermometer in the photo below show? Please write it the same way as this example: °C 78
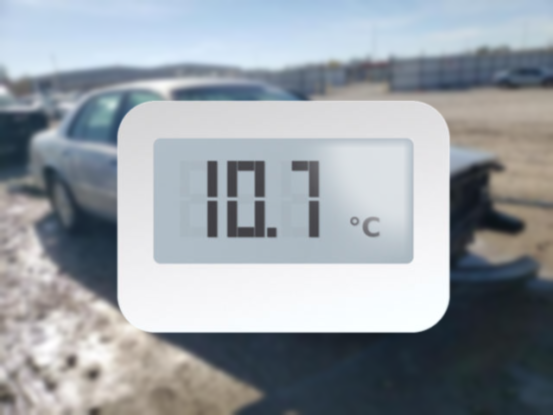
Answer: °C 10.7
